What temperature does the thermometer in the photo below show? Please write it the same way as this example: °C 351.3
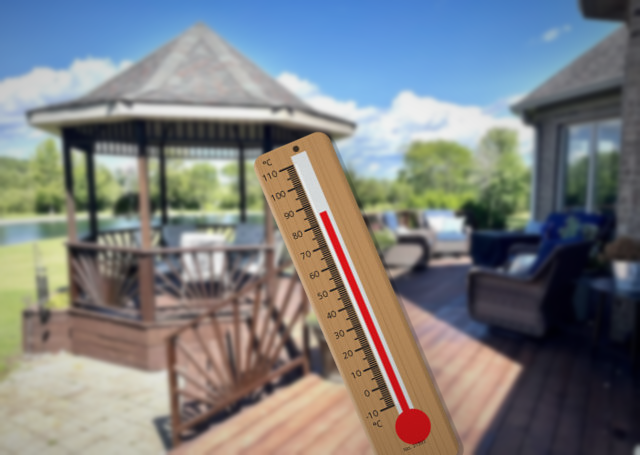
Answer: °C 85
